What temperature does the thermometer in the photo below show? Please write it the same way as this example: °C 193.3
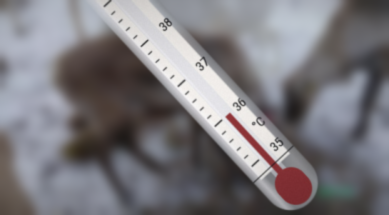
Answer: °C 36
